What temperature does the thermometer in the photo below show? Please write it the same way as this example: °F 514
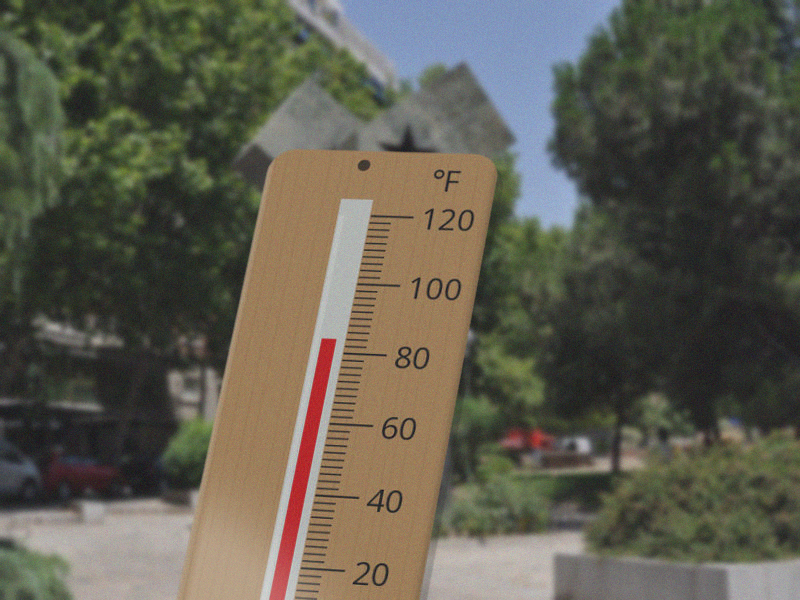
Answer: °F 84
